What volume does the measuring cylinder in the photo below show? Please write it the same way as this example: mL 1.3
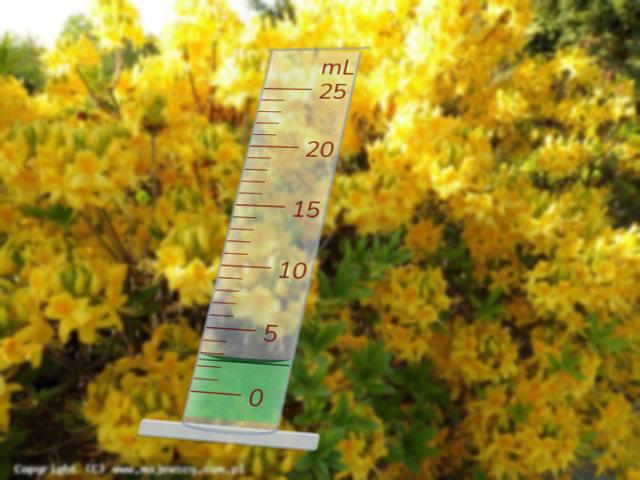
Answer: mL 2.5
